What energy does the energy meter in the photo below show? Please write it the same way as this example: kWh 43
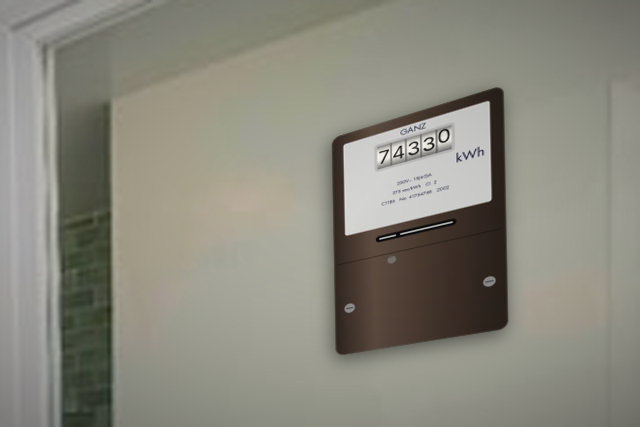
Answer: kWh 74330
